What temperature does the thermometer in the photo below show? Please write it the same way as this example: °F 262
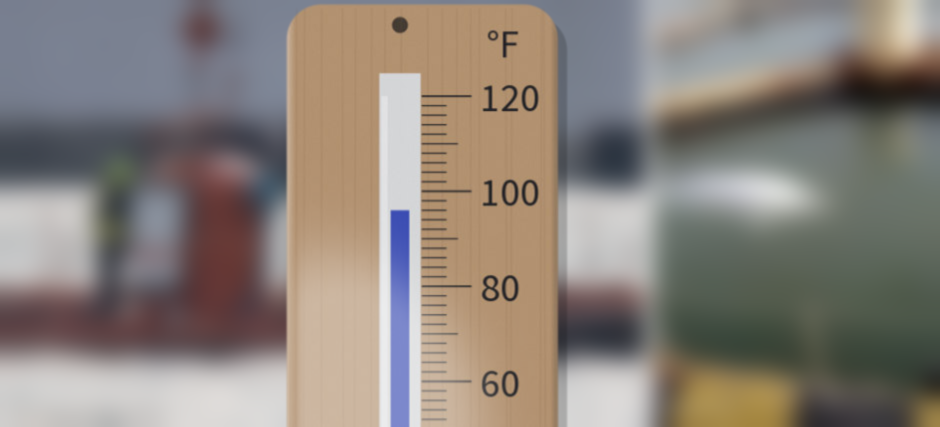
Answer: °F 96
